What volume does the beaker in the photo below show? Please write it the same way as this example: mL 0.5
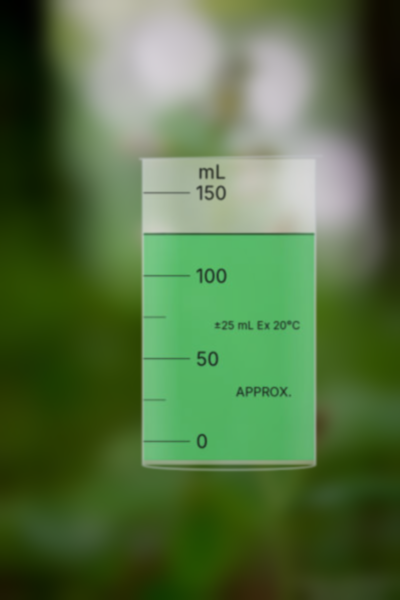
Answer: mL 125
